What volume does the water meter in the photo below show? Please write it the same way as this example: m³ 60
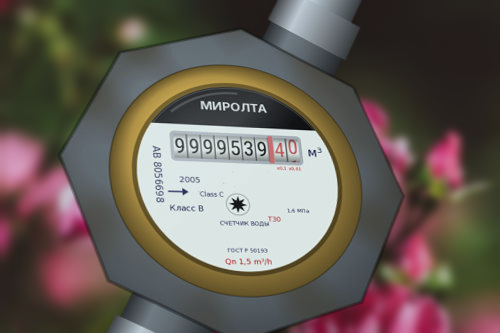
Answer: m³ 9999539.40
